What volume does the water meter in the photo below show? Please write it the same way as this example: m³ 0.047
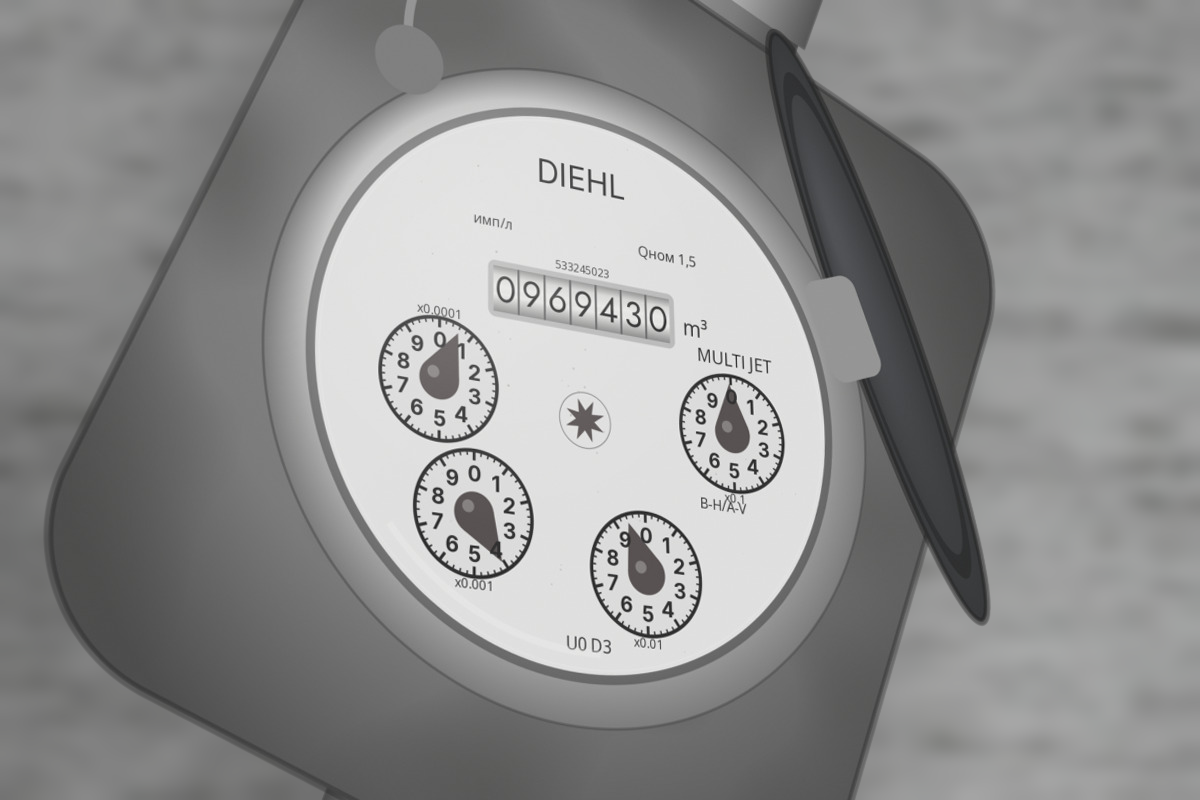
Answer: m³ 969429.9940
